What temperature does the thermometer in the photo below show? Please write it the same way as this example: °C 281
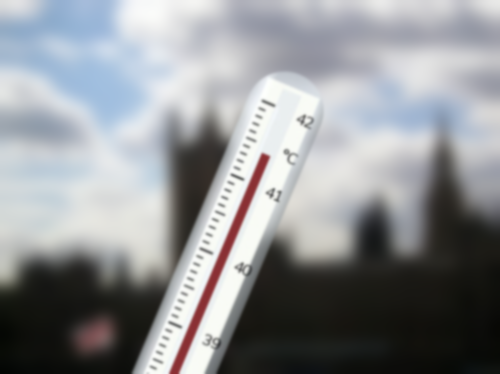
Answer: °C 41.4
